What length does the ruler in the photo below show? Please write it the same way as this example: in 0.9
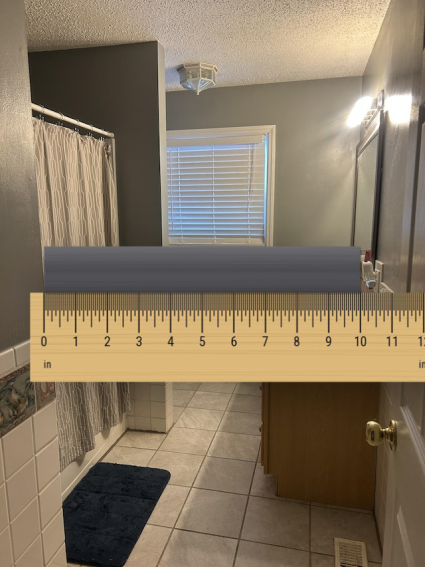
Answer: in 10
